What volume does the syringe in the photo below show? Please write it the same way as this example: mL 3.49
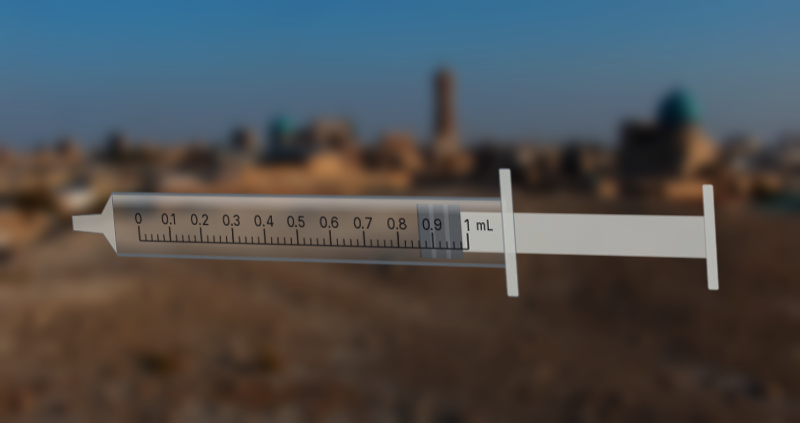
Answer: mL 0.86
